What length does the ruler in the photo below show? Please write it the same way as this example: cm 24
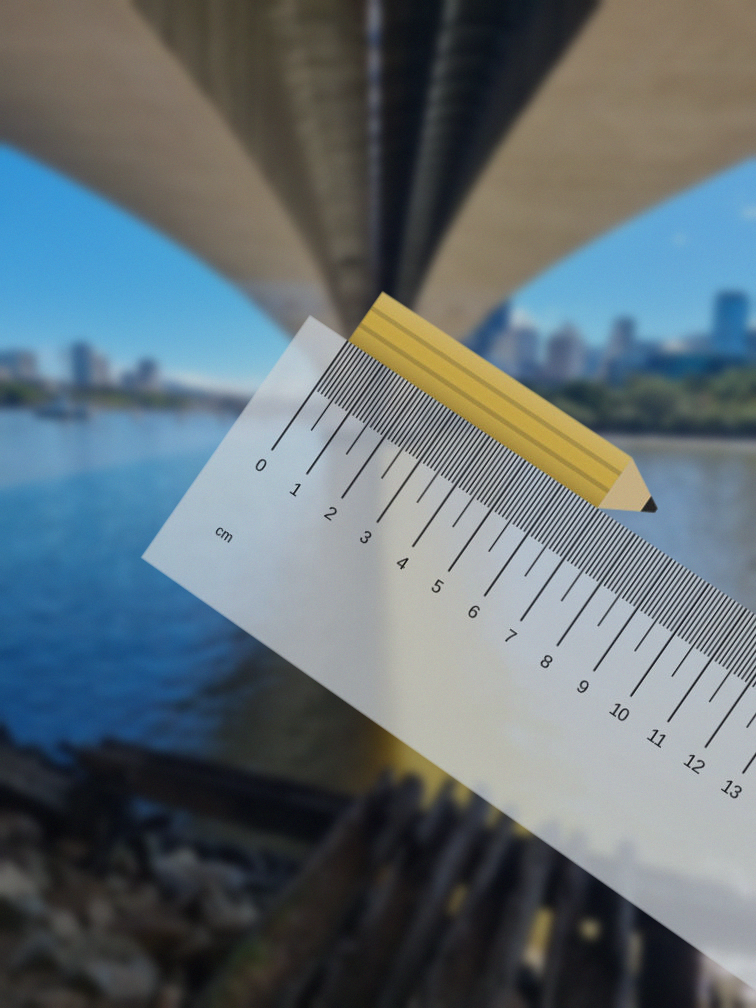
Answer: cm 8.1
